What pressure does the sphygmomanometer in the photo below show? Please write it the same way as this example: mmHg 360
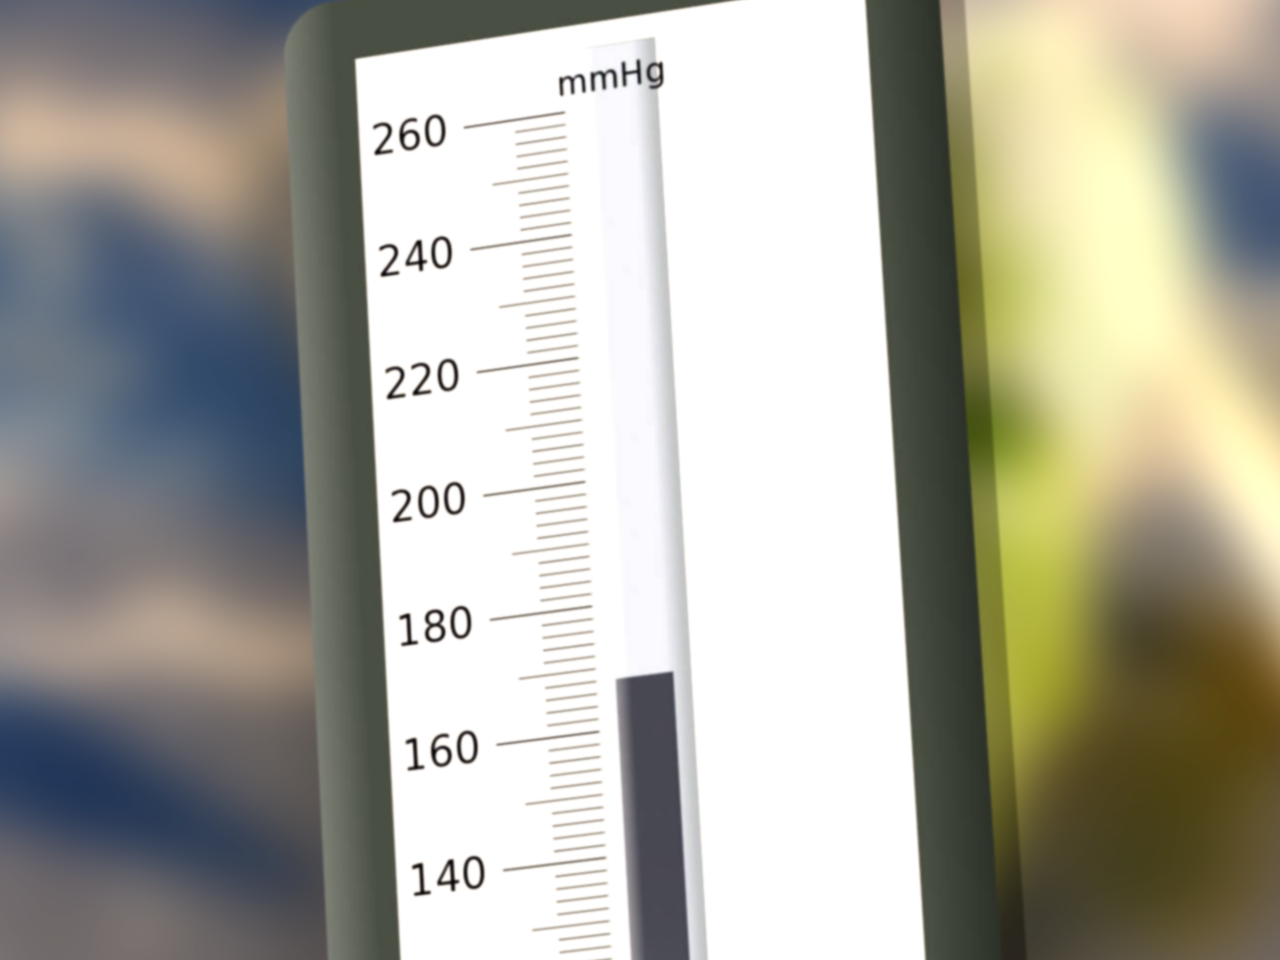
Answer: mmHg 168
